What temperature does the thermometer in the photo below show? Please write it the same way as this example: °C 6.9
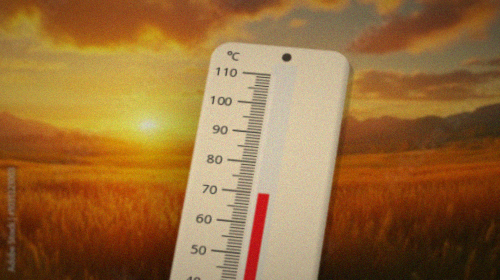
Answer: °C 70
